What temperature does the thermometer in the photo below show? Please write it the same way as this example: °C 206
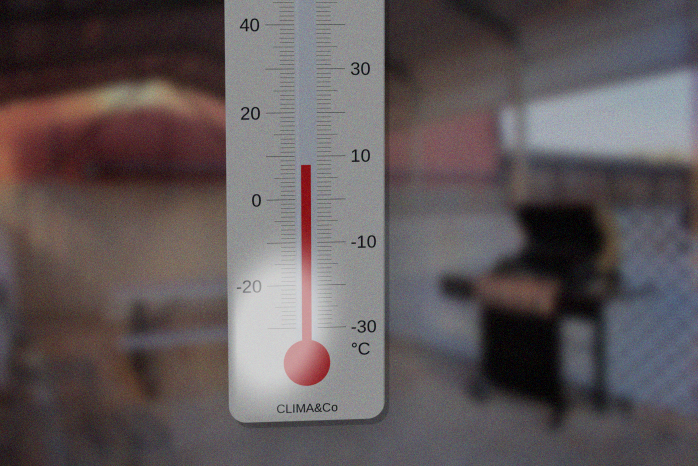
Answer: °C 8
